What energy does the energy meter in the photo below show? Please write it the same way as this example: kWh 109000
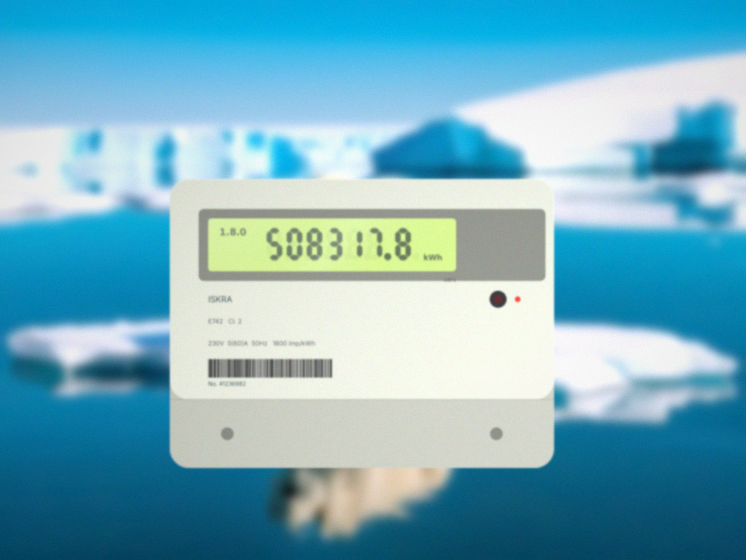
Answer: kWh 508317.8
